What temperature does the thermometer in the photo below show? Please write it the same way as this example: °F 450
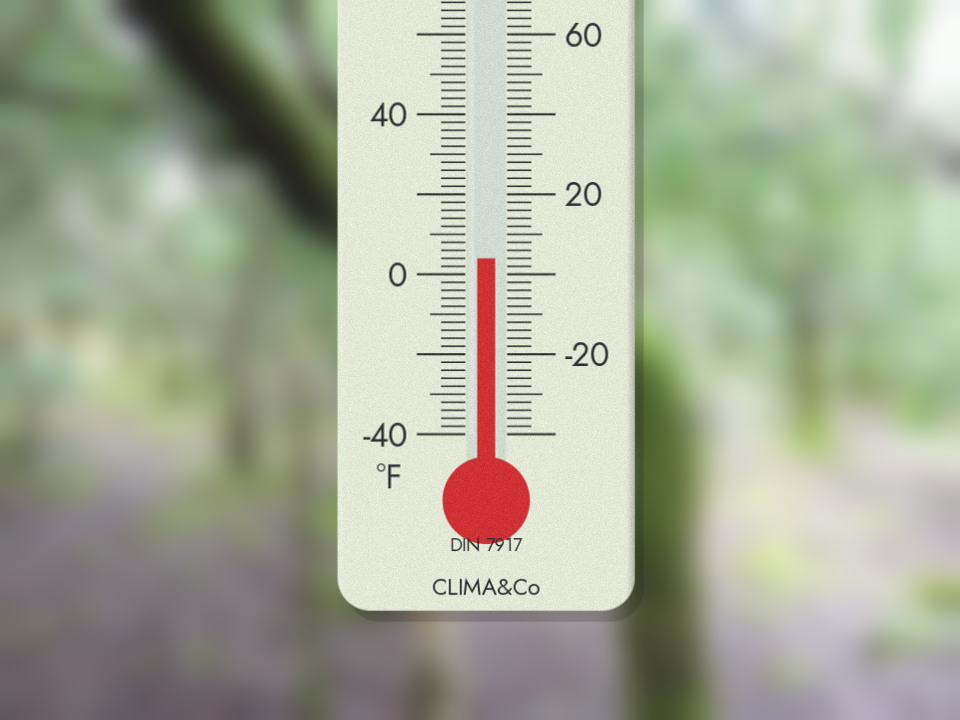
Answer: °F 4
